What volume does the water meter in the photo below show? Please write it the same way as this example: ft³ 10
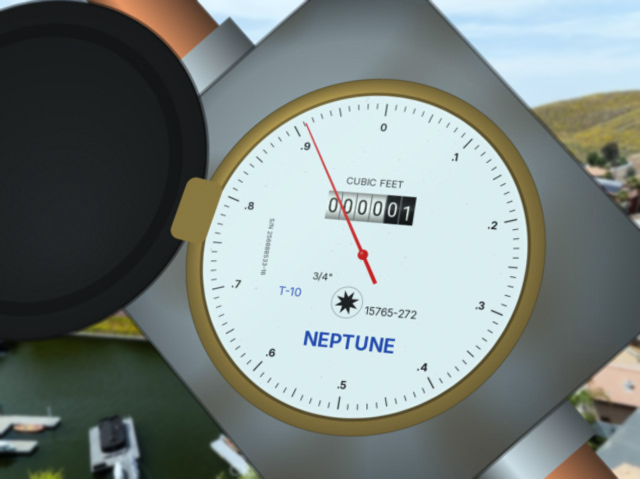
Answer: ft³ 0.91
